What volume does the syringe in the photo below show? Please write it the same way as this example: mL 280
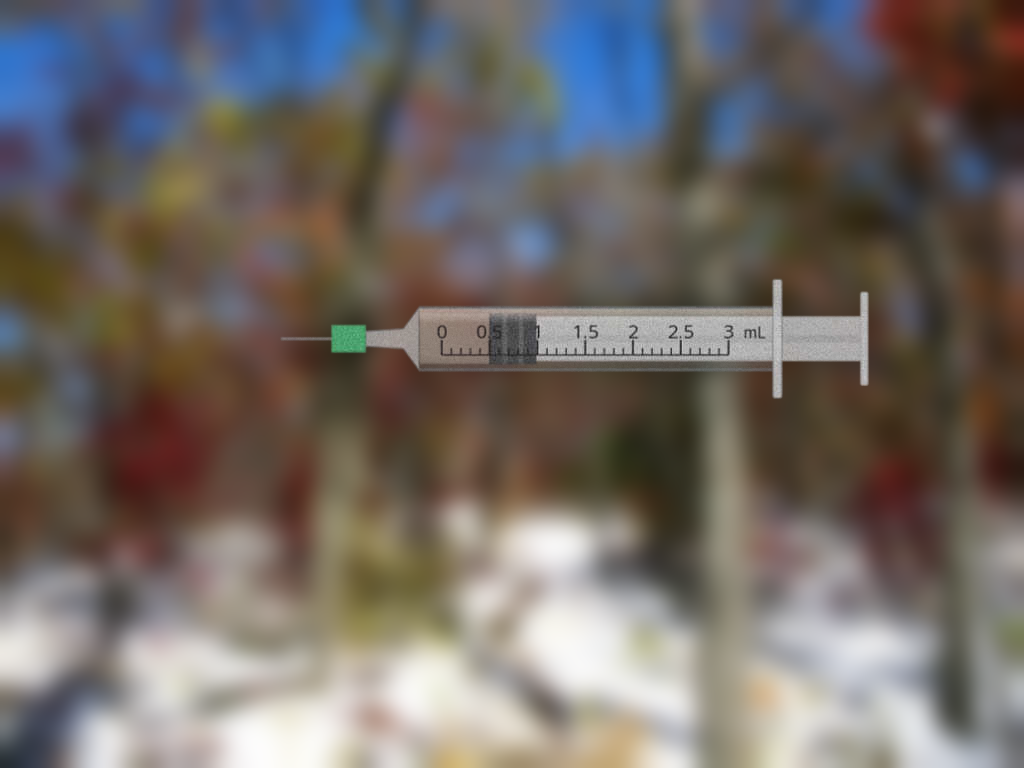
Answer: mL 0.5
